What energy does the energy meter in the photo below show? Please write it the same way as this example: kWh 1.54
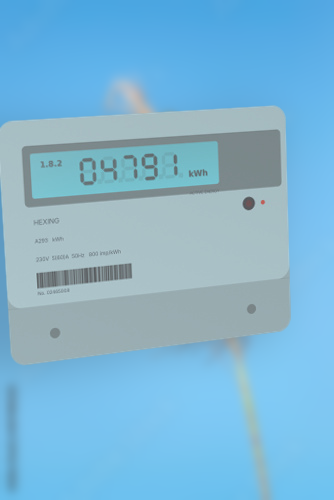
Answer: kWh 4791
